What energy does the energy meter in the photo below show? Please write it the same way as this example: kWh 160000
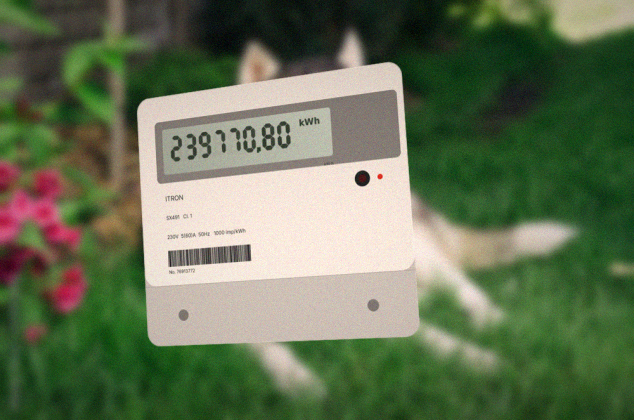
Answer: kWh 239770.80
